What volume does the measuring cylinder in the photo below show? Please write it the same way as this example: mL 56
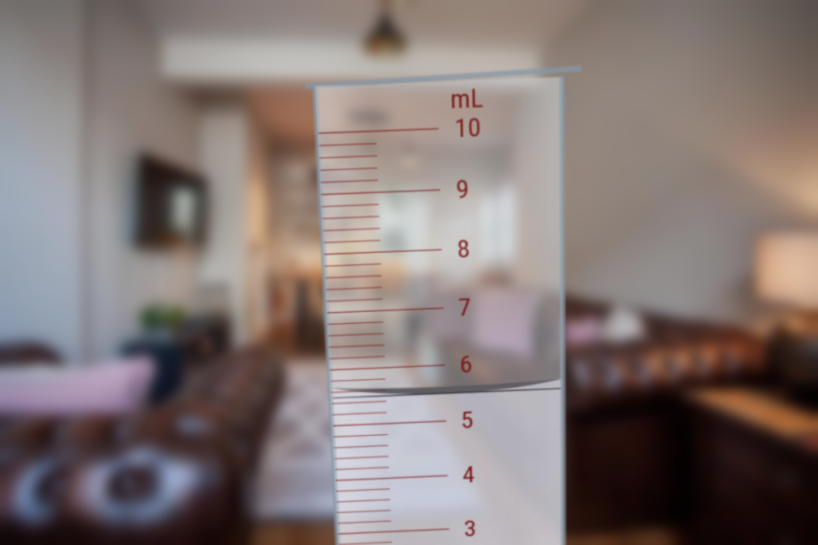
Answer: mL 5.5
